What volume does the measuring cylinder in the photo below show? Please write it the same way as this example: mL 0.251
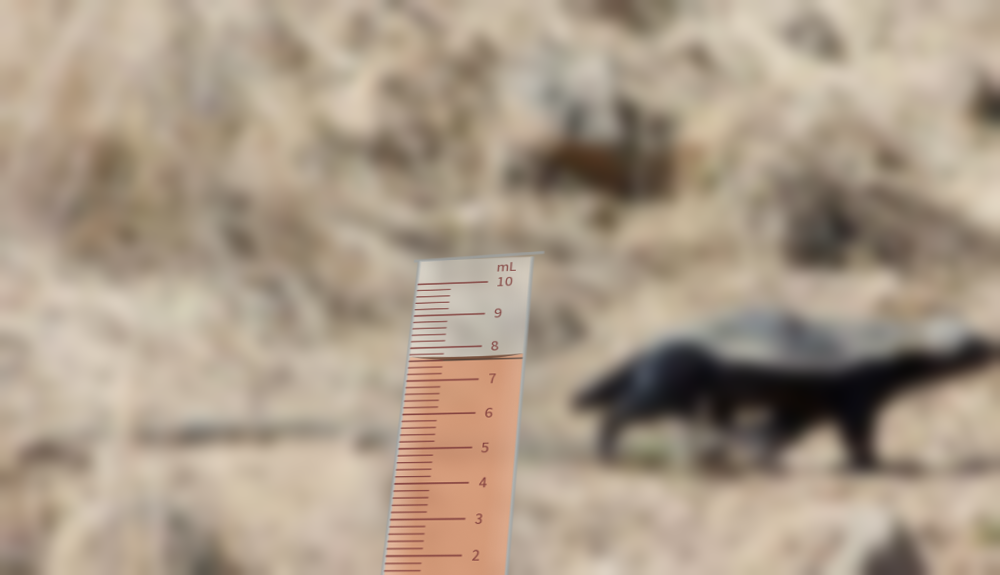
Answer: mL 7.6
